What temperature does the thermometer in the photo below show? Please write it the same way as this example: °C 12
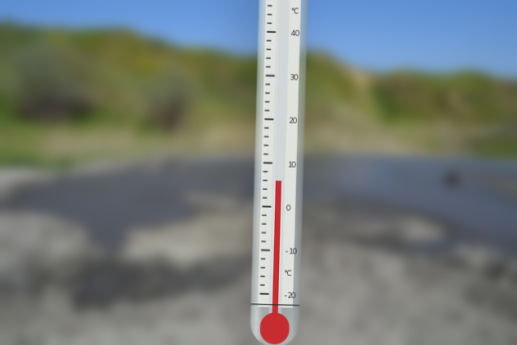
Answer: °C 6
